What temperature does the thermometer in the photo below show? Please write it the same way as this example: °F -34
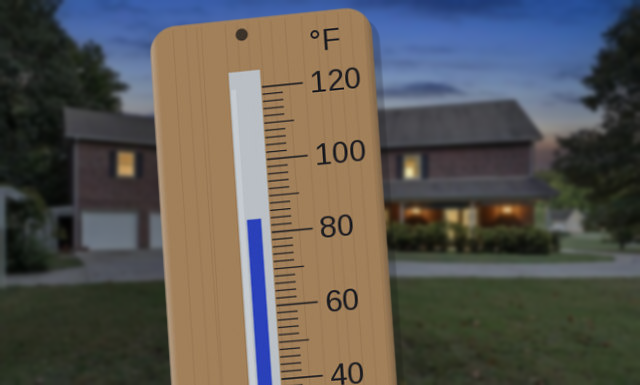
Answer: °F 84
